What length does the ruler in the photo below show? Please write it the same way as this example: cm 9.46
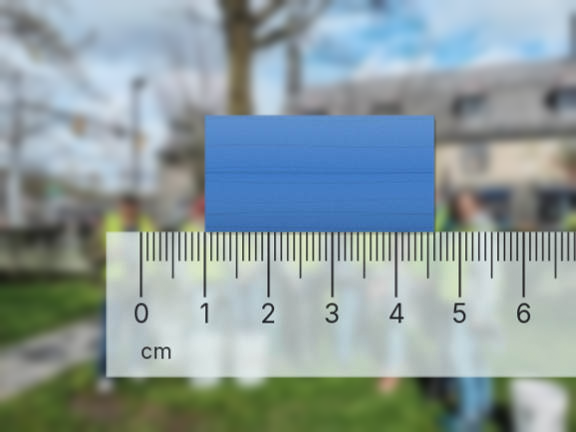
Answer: cm 3.6
